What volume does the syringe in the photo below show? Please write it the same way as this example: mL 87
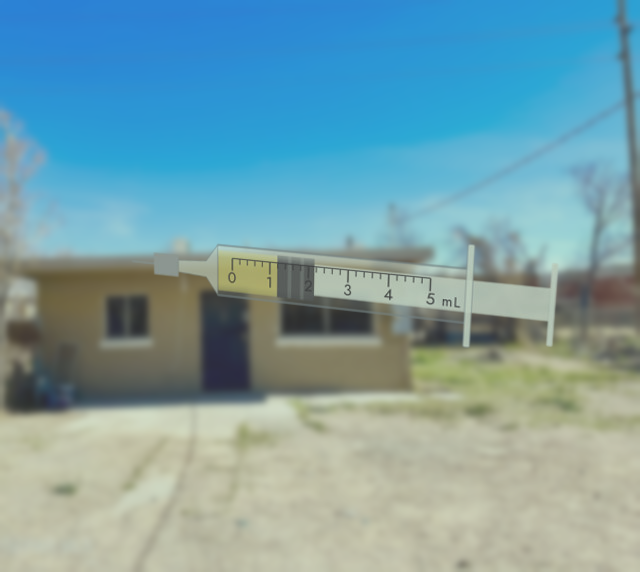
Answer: mL 1.2
